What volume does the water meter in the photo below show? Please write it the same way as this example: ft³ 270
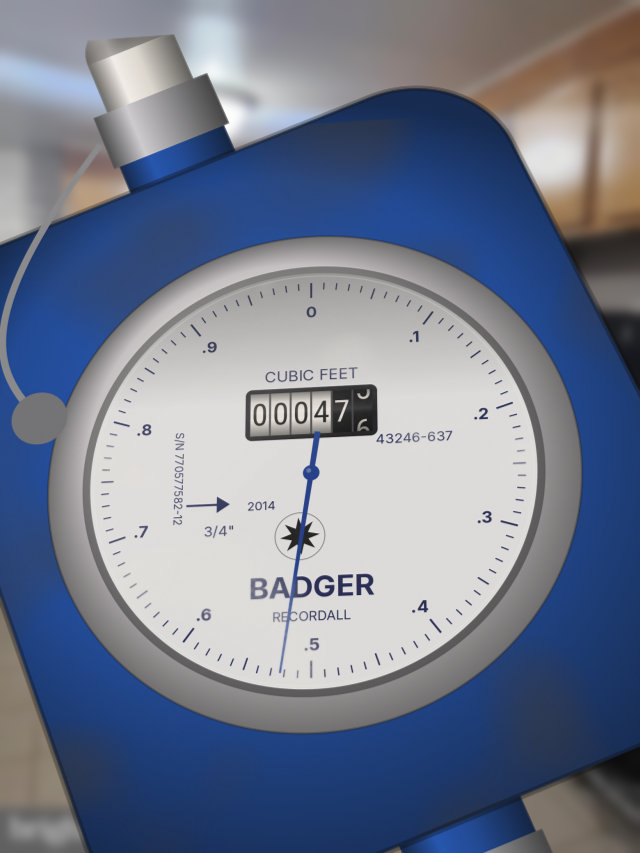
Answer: ft³ 475.52
